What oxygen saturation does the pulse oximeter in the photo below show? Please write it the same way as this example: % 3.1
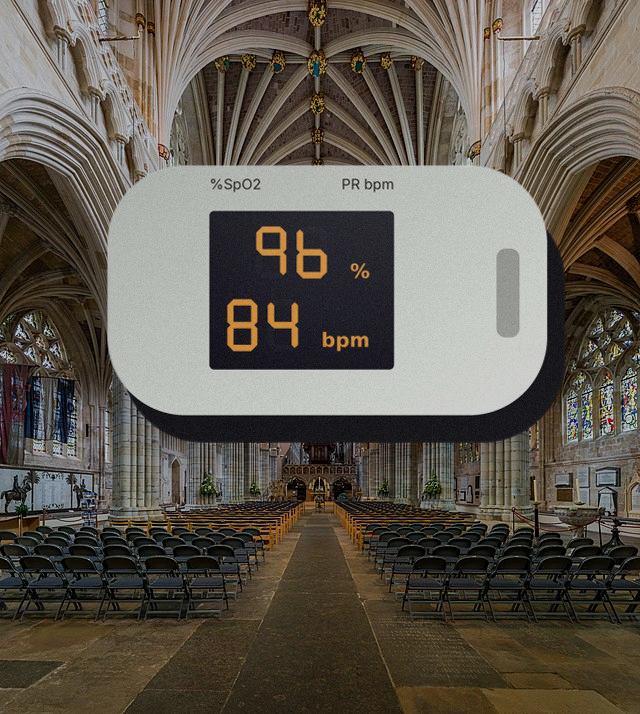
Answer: % 96
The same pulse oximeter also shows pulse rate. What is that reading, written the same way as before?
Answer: bpm 84
